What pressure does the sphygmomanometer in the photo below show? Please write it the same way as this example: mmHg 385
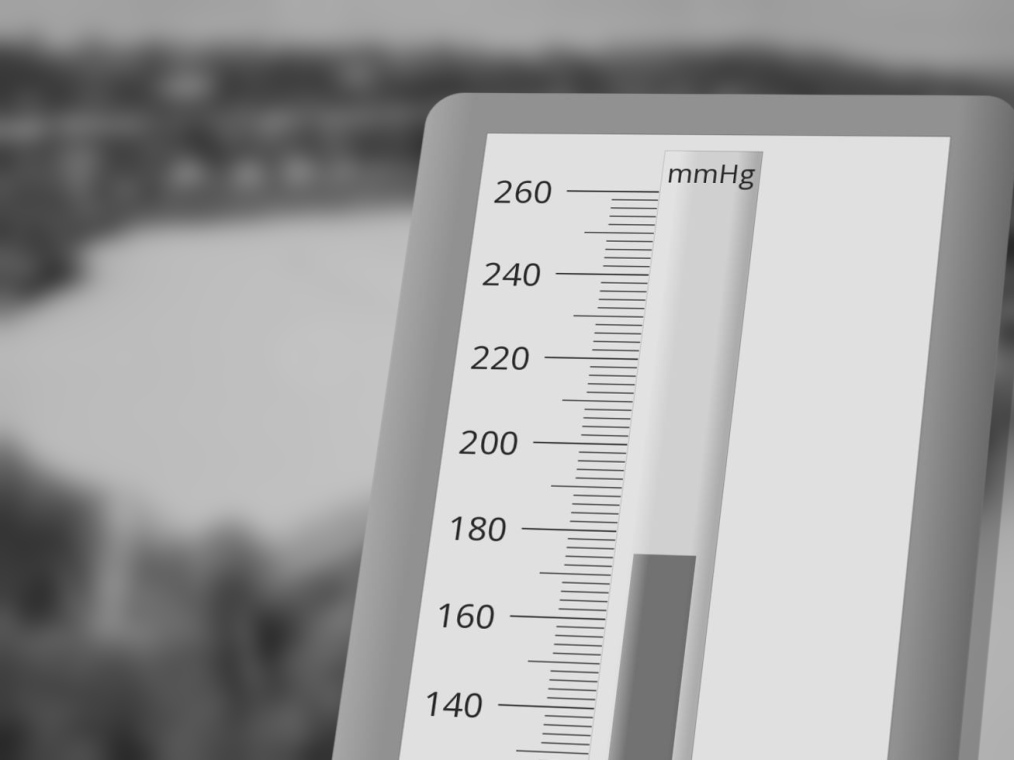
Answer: mmHg 175
